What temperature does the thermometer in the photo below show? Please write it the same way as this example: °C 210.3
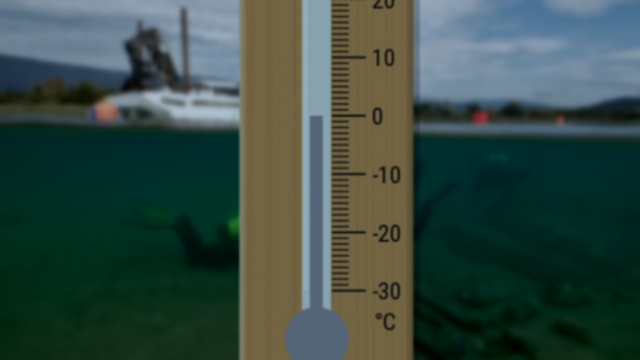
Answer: °C 0
